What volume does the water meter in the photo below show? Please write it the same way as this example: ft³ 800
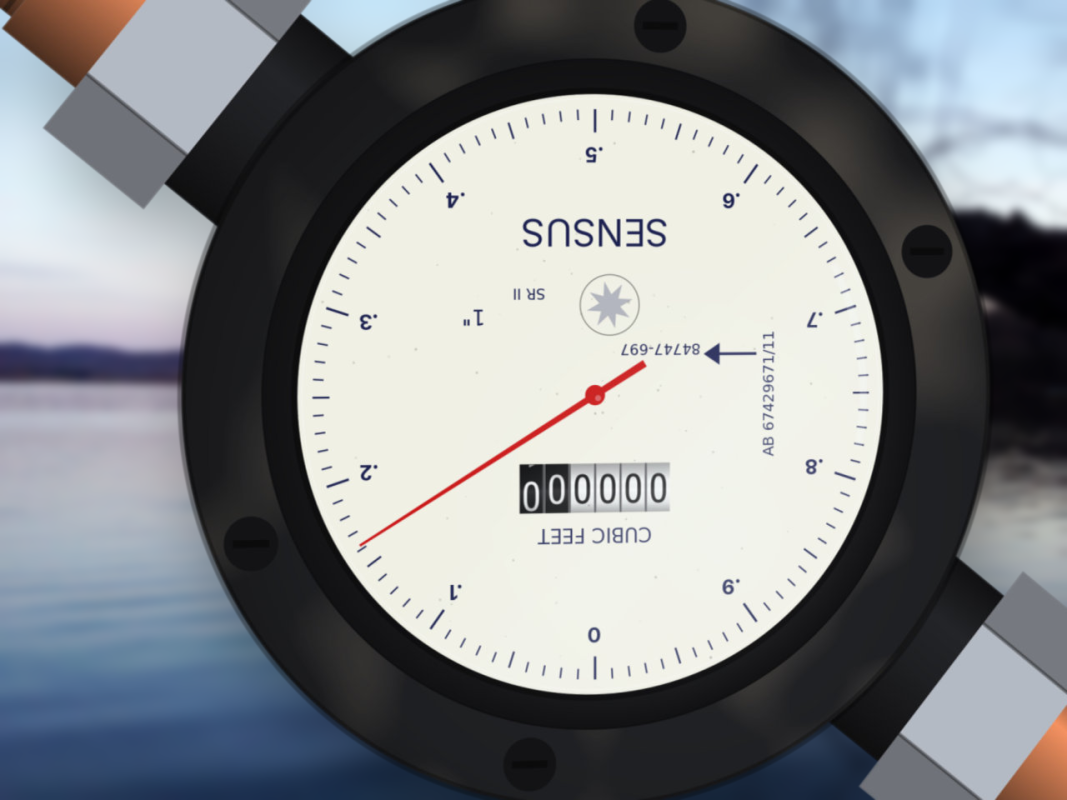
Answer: ft³ 0.16
